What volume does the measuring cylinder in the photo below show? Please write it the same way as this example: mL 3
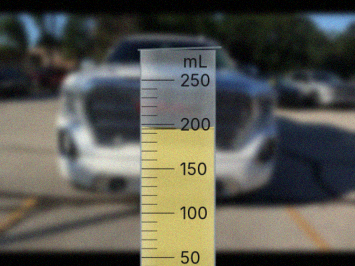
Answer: mL 195
